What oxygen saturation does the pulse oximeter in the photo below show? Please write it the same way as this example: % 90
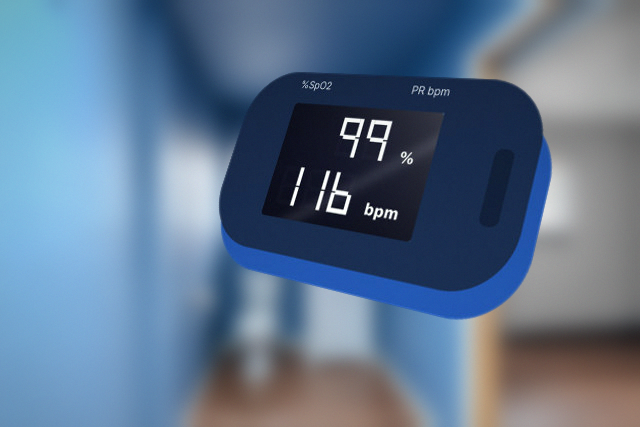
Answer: % 99
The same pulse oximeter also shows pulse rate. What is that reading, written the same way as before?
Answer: bpm 116
